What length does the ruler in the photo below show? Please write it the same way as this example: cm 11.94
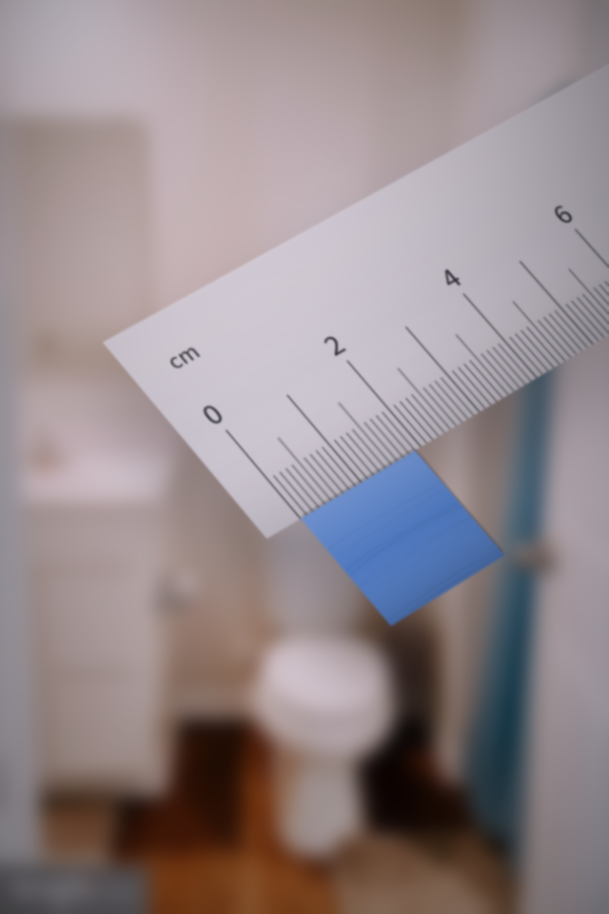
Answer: cm 1.9
